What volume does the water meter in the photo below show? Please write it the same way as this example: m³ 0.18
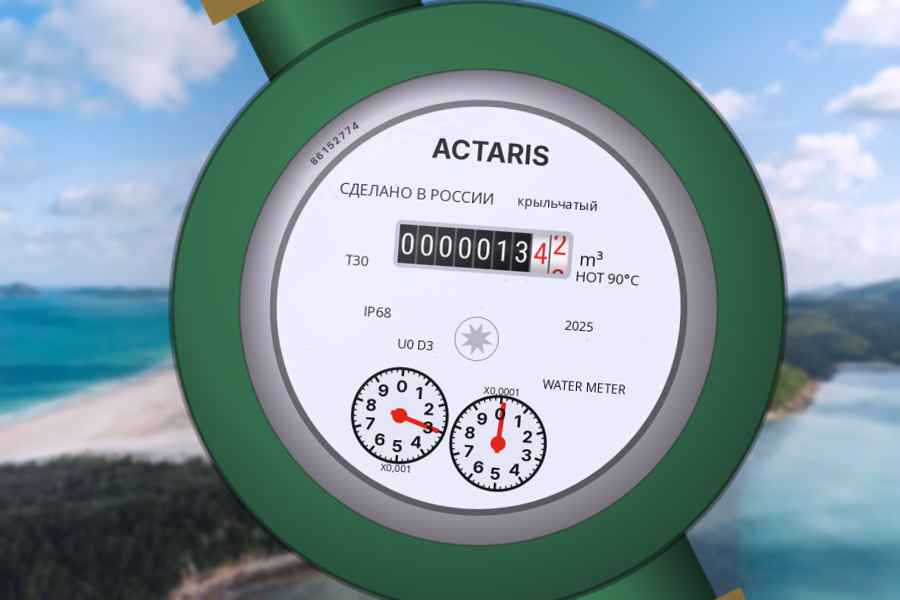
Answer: m³ 13.4230
